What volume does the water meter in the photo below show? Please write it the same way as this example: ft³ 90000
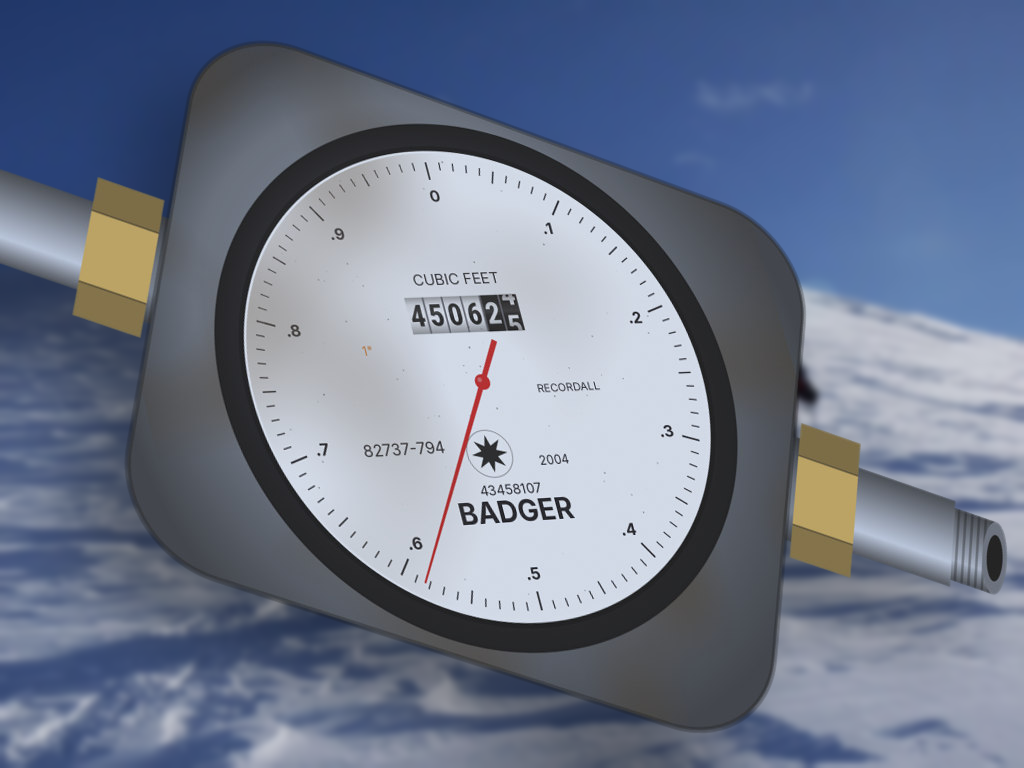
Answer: ft³ 450624.58
